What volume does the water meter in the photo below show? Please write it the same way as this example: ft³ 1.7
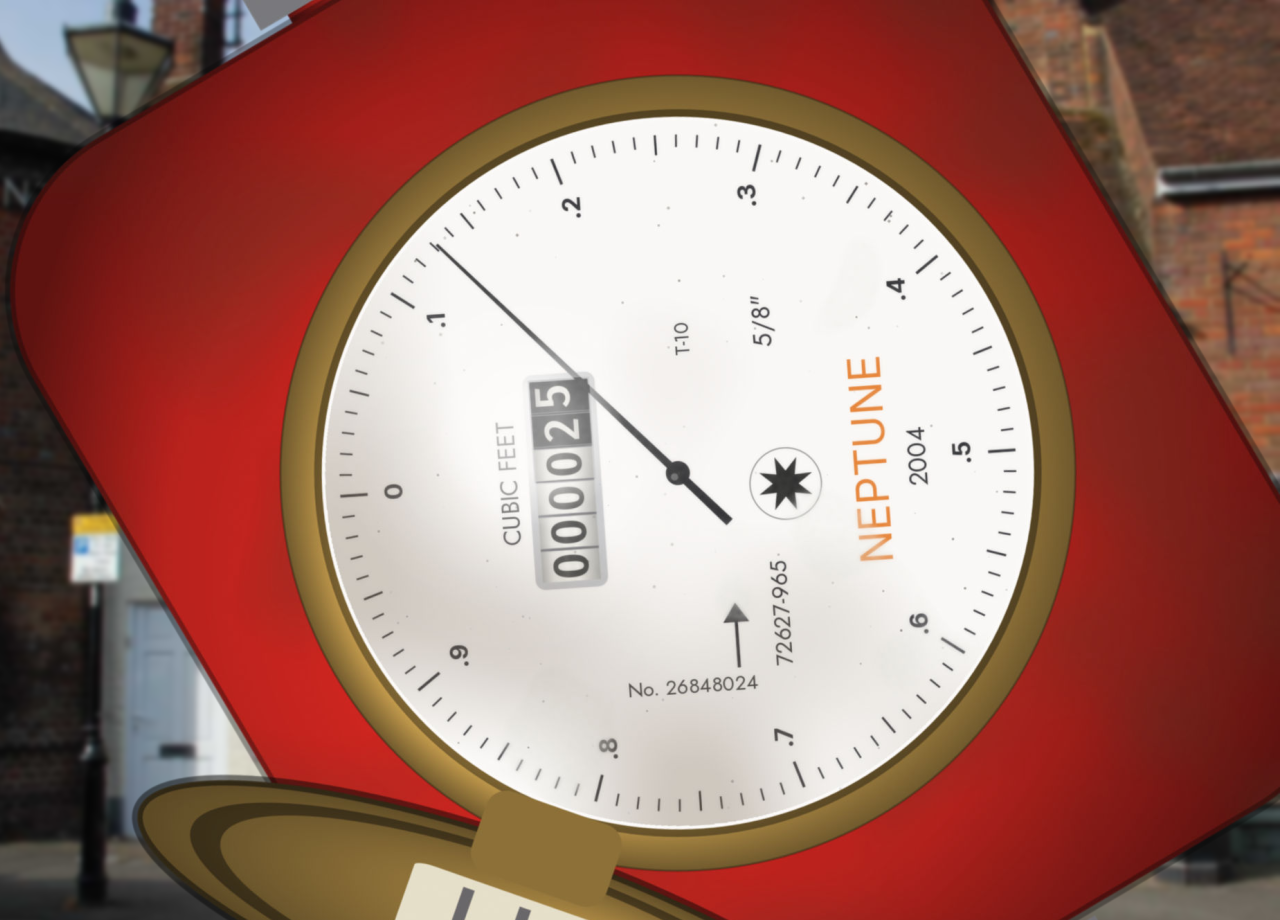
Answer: ft³ 25.13
